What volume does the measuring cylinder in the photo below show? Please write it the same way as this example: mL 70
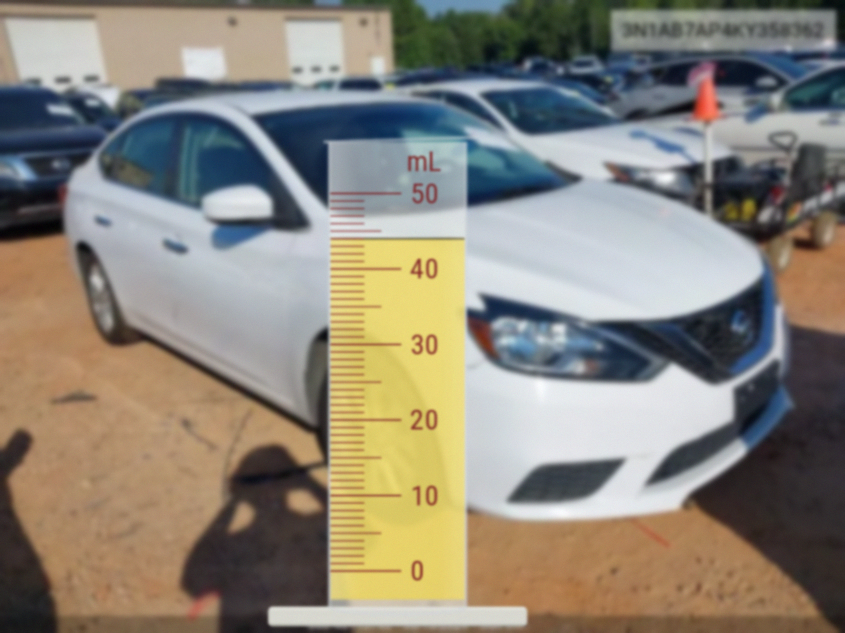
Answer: mL 44
